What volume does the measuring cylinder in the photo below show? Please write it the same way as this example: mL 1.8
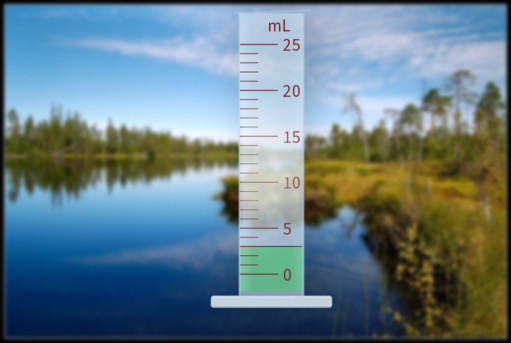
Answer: mL 3
